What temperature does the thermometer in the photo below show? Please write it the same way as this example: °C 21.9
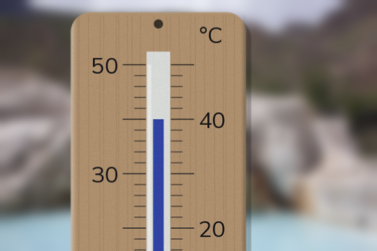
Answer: °C 40
